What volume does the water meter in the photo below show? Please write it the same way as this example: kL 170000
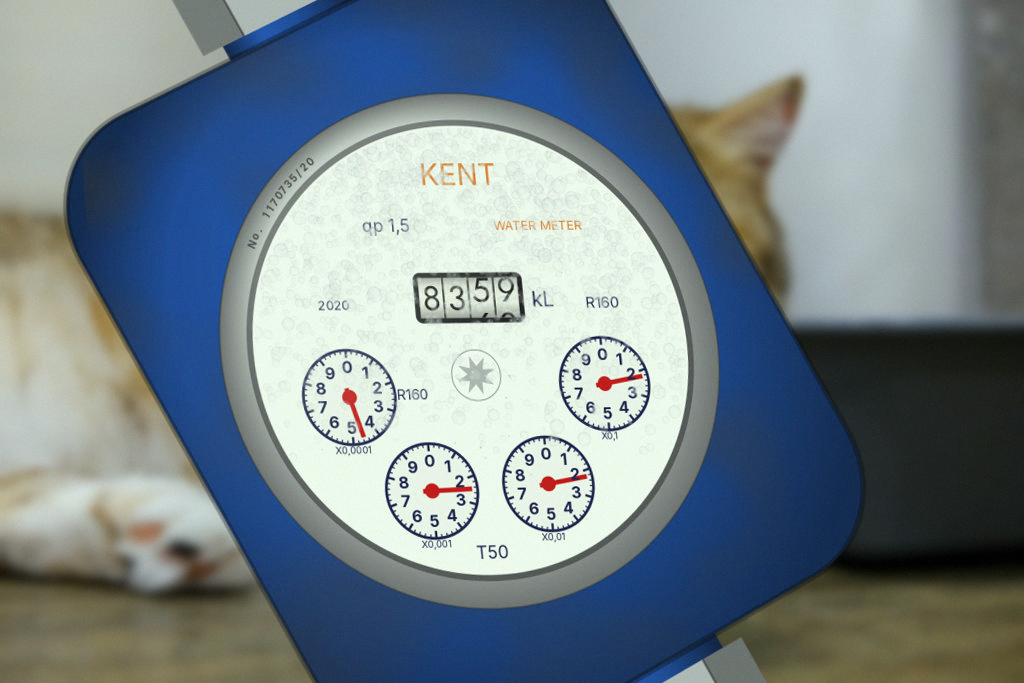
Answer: kL 8359.2224
